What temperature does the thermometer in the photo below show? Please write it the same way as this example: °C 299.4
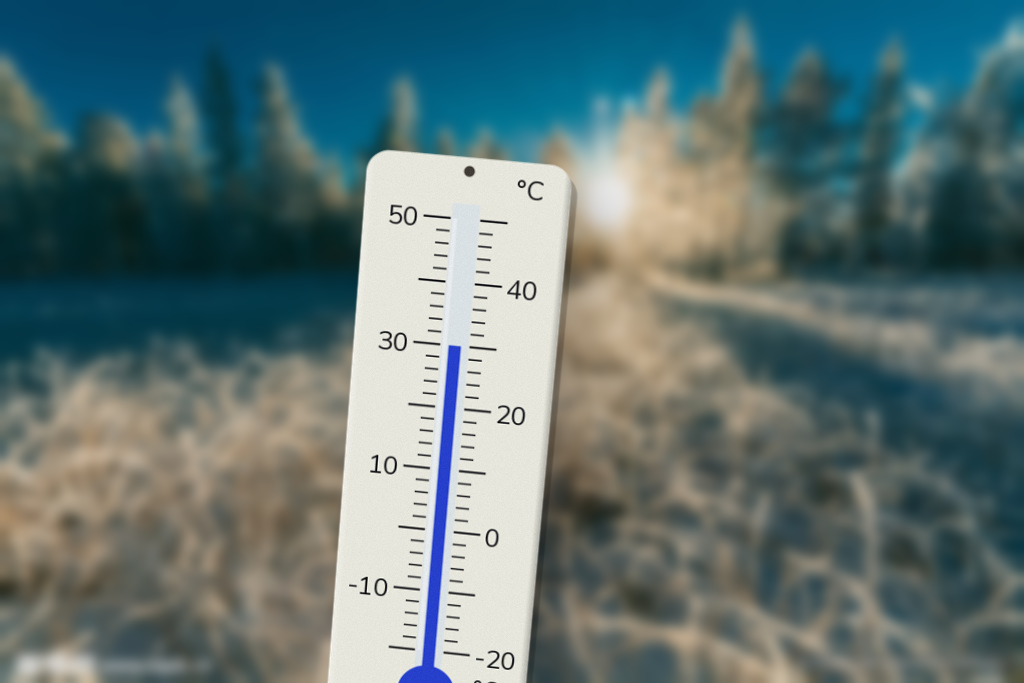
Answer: °C 30
